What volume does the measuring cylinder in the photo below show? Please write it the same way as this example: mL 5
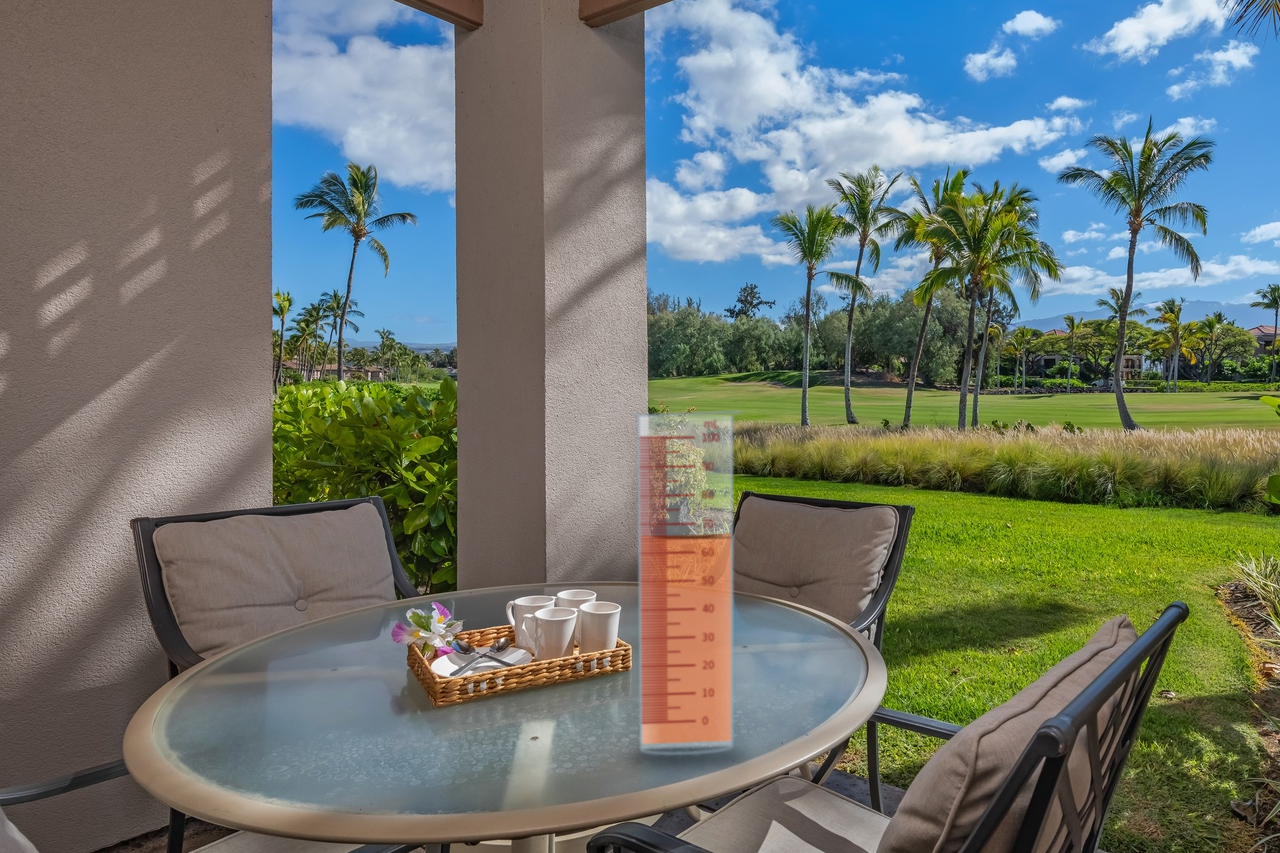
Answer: mL 65
